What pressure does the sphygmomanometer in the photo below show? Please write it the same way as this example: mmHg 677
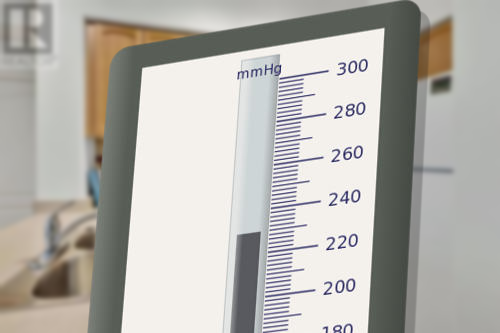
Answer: mmHg 230
